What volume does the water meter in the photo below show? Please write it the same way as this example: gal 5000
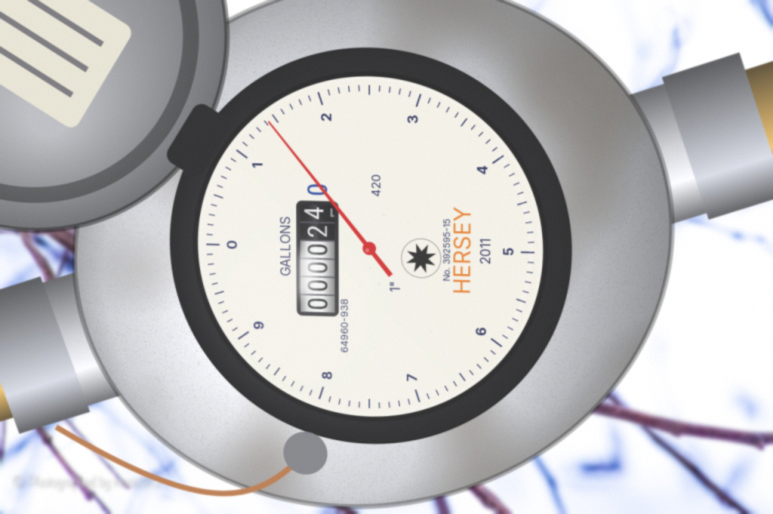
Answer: gal 241.4
